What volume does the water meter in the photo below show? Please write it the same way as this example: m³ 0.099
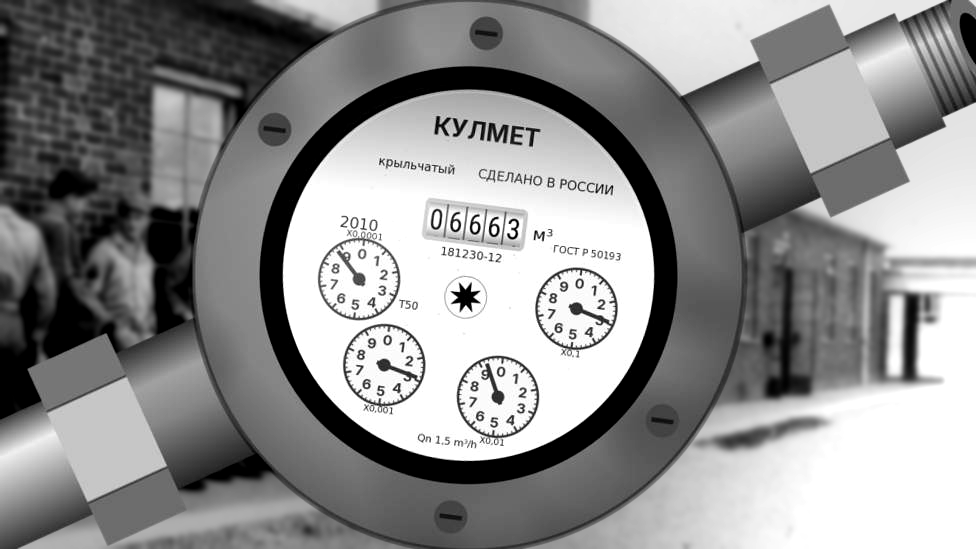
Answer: m³ 6663.2928
